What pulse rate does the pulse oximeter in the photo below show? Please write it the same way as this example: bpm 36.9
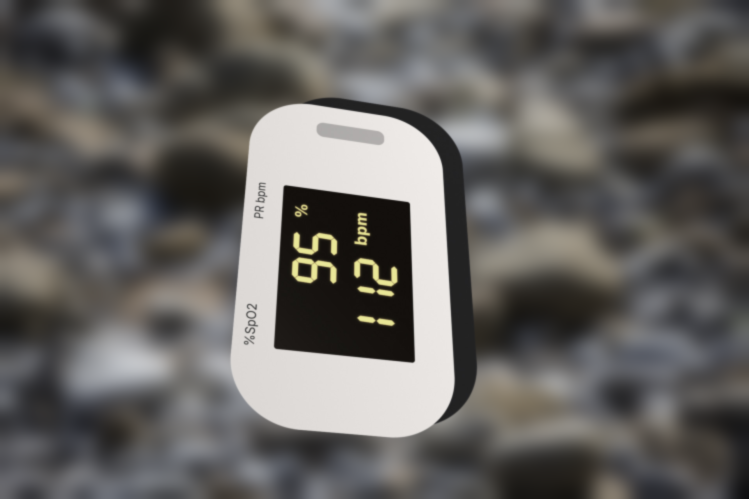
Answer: bpm 112
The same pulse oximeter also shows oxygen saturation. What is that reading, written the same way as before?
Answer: % 95
